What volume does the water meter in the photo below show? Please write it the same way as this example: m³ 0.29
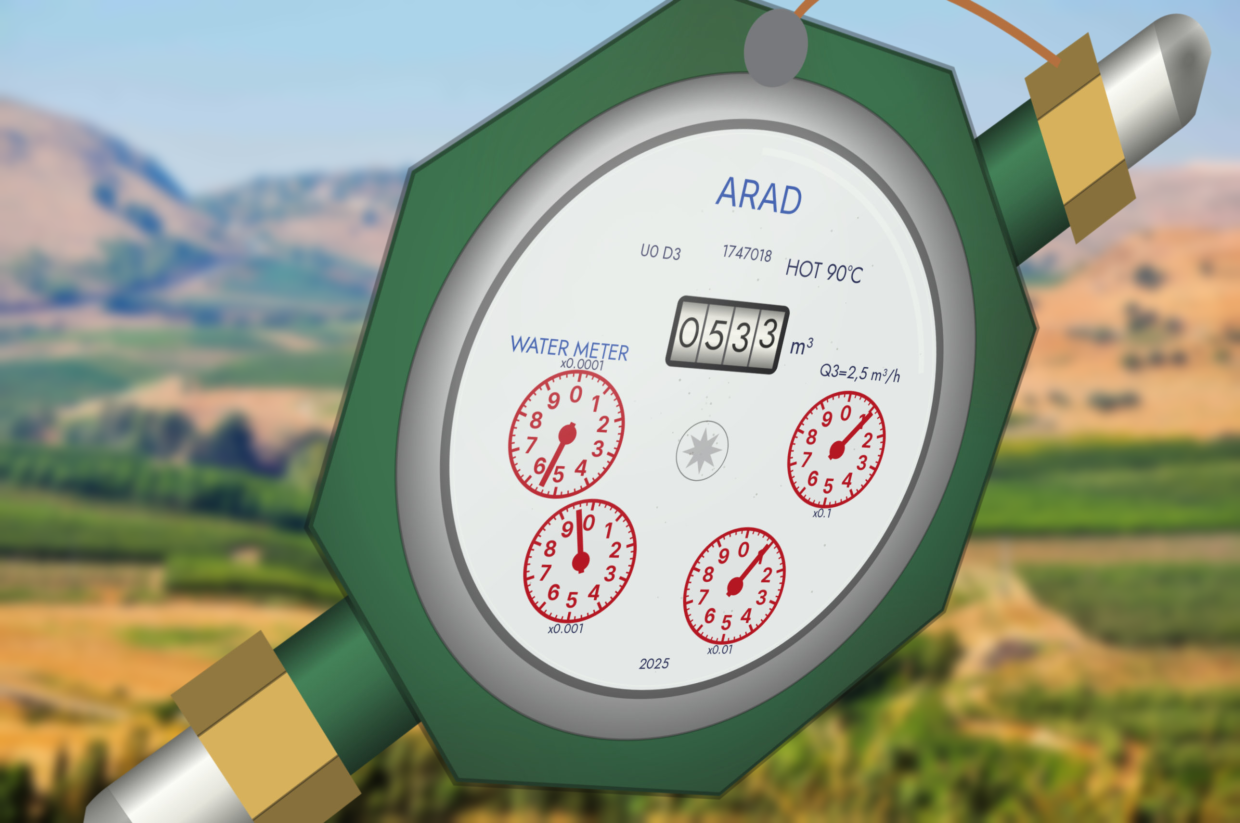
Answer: m³ 533.1095
